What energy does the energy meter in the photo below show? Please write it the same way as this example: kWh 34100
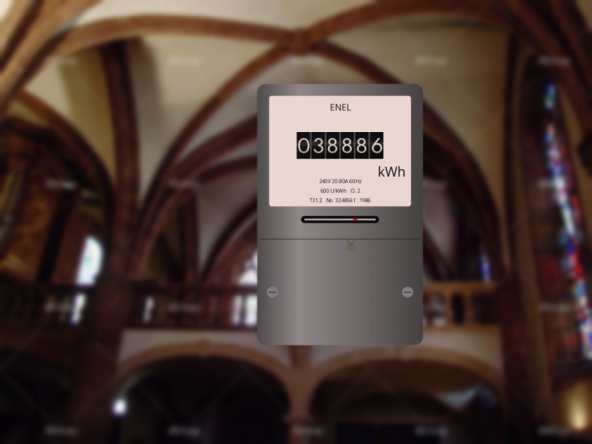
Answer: kWh 38886
